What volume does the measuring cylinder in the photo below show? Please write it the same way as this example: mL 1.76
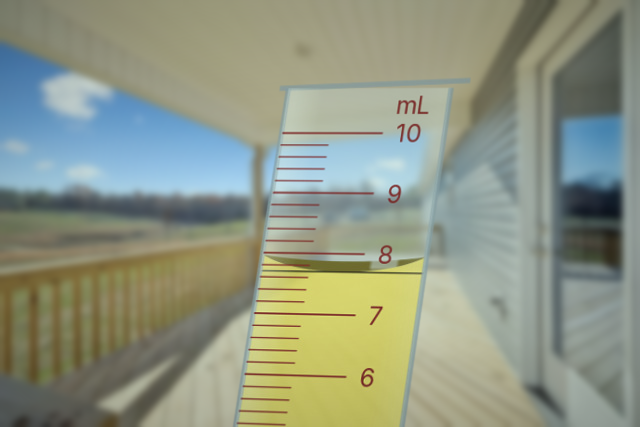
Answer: mL 7.7
